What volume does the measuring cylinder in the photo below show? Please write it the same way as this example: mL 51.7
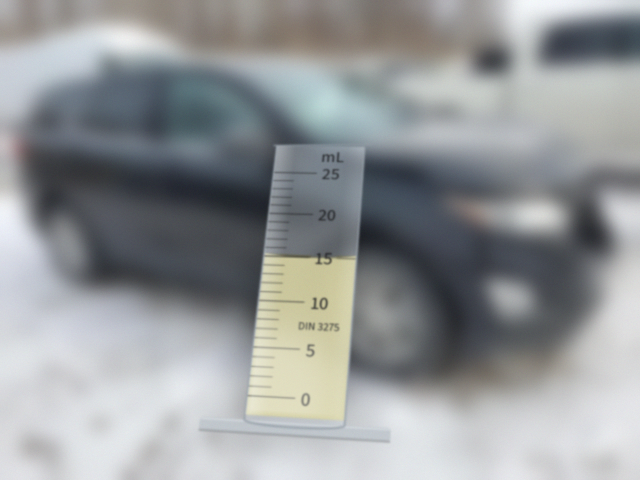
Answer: mL 15
